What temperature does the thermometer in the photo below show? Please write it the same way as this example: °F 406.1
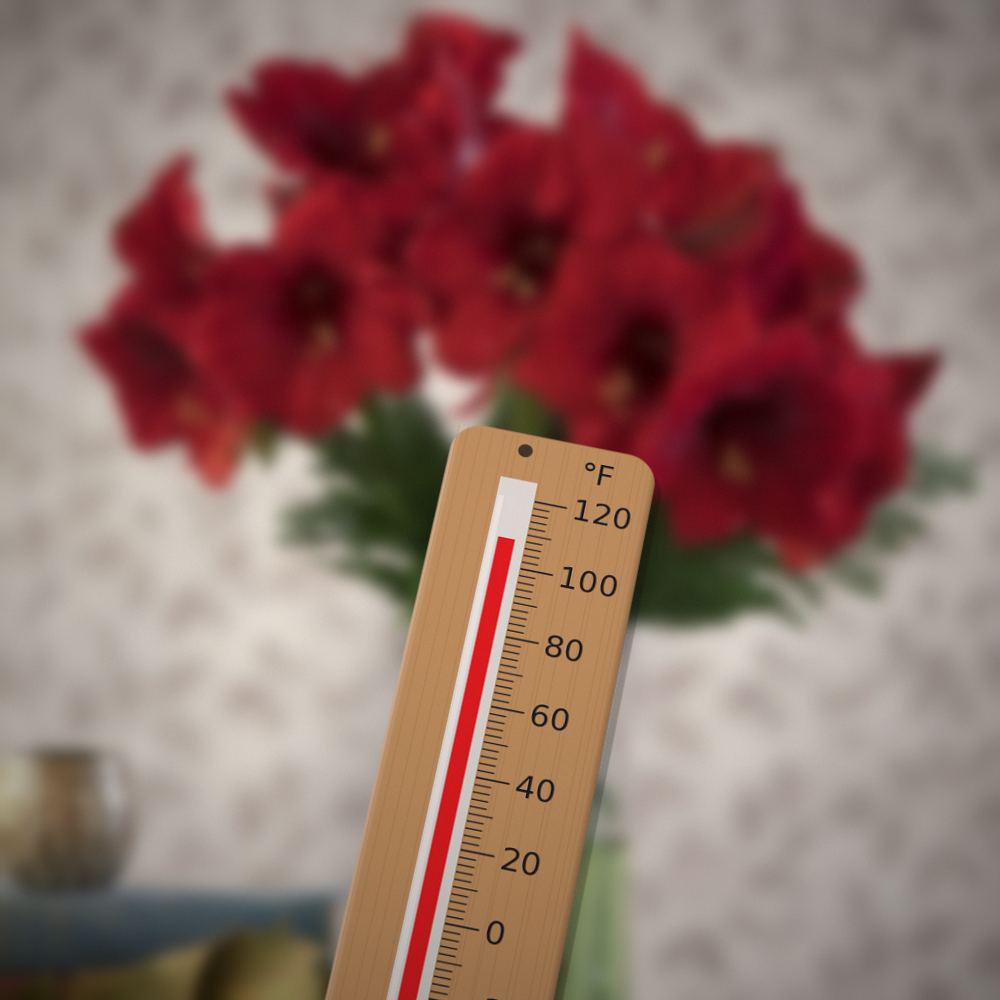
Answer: °F 108
